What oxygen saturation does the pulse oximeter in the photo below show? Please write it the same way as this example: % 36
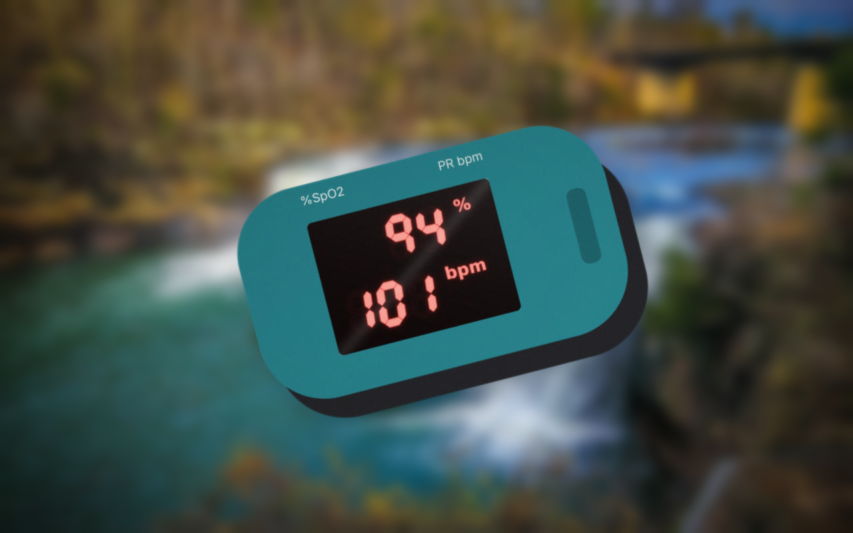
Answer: % 94
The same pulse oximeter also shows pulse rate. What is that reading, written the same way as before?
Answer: bpm 101
